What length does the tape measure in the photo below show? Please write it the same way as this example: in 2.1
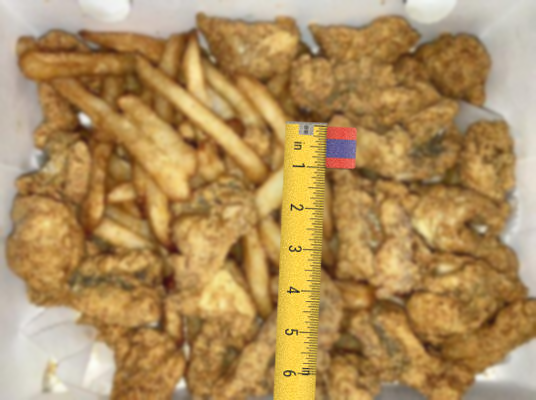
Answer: in 1
